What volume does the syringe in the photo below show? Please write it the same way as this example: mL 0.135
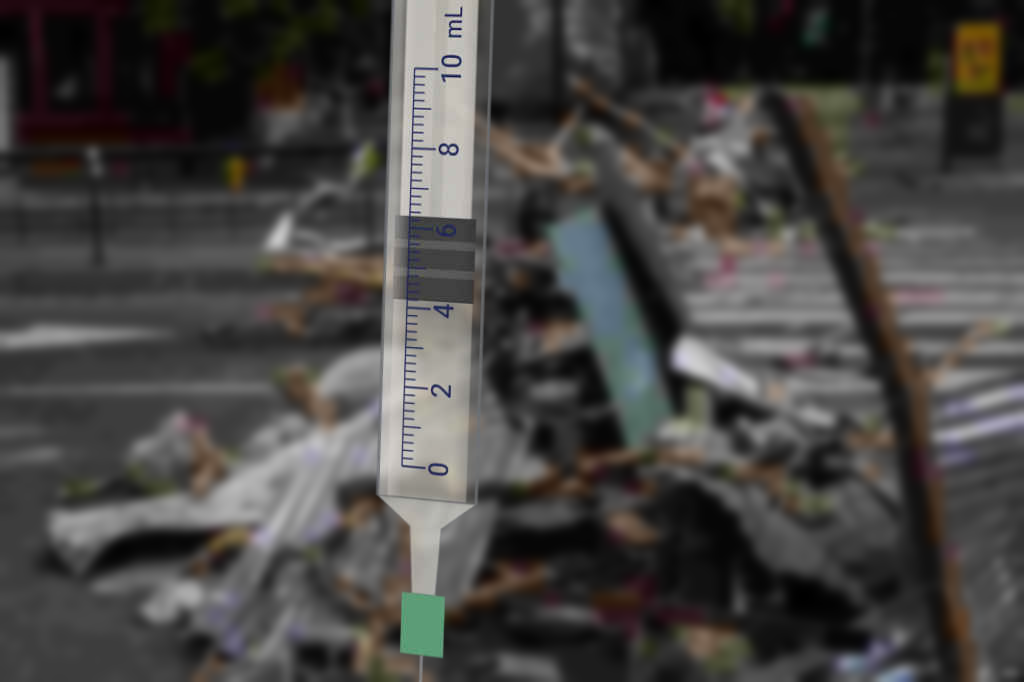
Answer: mL 4.2
